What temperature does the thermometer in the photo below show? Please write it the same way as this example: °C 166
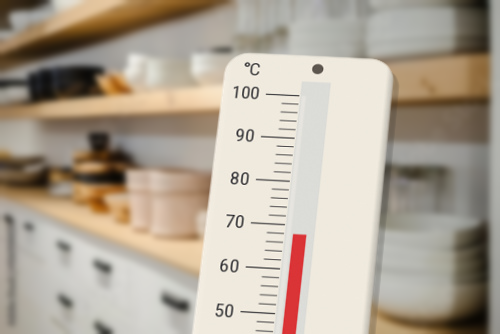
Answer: °C 68
